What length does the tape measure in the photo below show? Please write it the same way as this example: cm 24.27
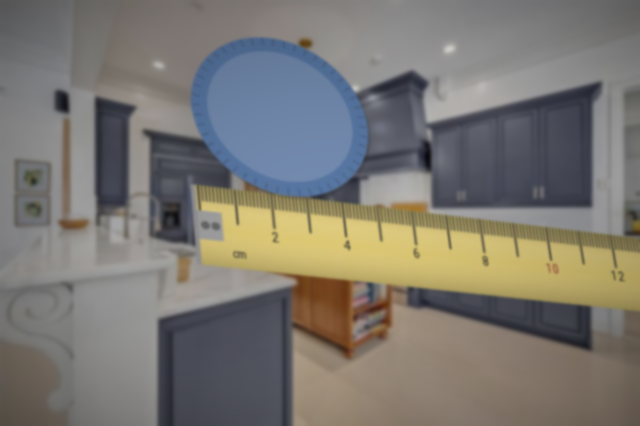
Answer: cm 5
